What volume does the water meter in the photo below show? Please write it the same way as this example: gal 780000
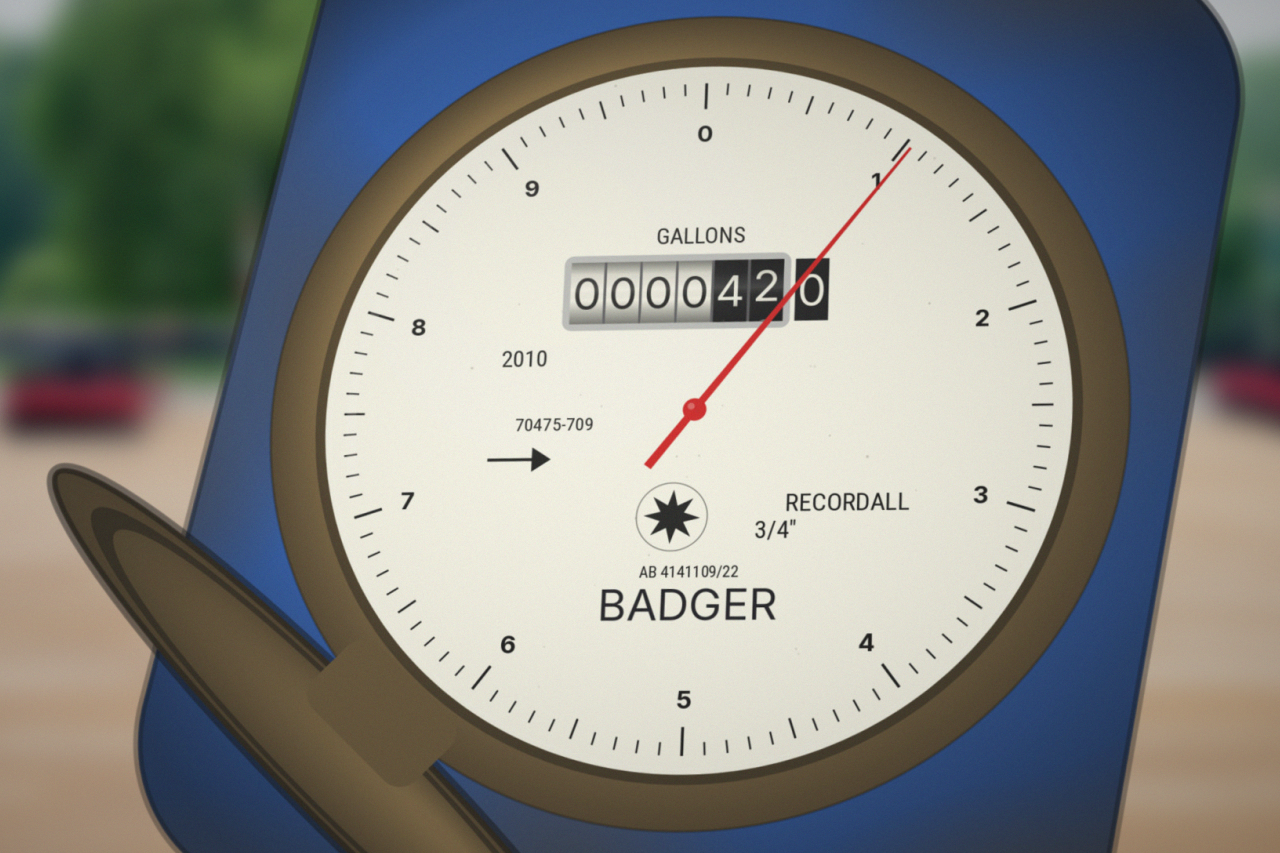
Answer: gal 421.0
